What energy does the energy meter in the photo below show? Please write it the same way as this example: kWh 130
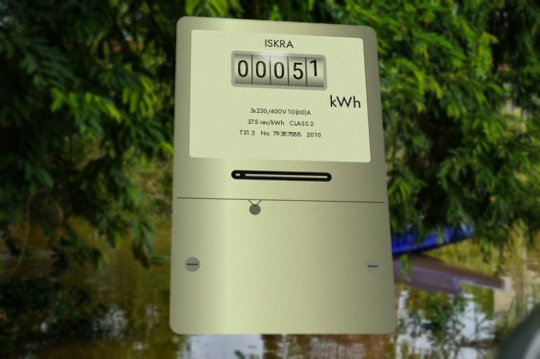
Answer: kWh 51
